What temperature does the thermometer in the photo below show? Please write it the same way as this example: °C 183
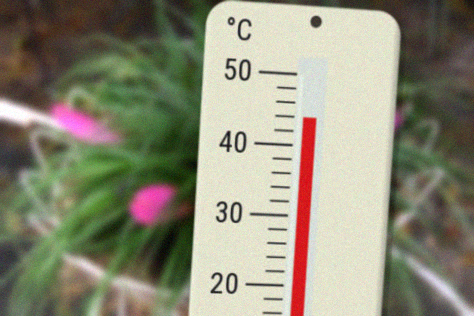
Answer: °C 44
